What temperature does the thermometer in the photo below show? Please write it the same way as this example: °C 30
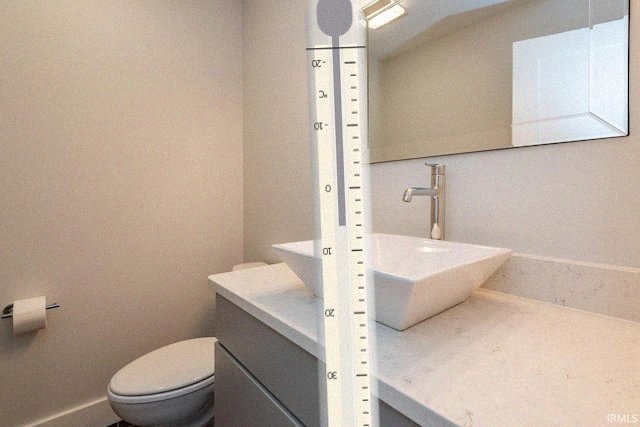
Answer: °C 6
